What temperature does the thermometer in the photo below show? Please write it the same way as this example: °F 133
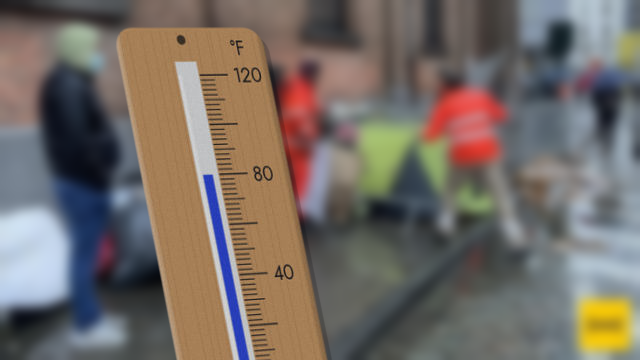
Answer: °F 80
